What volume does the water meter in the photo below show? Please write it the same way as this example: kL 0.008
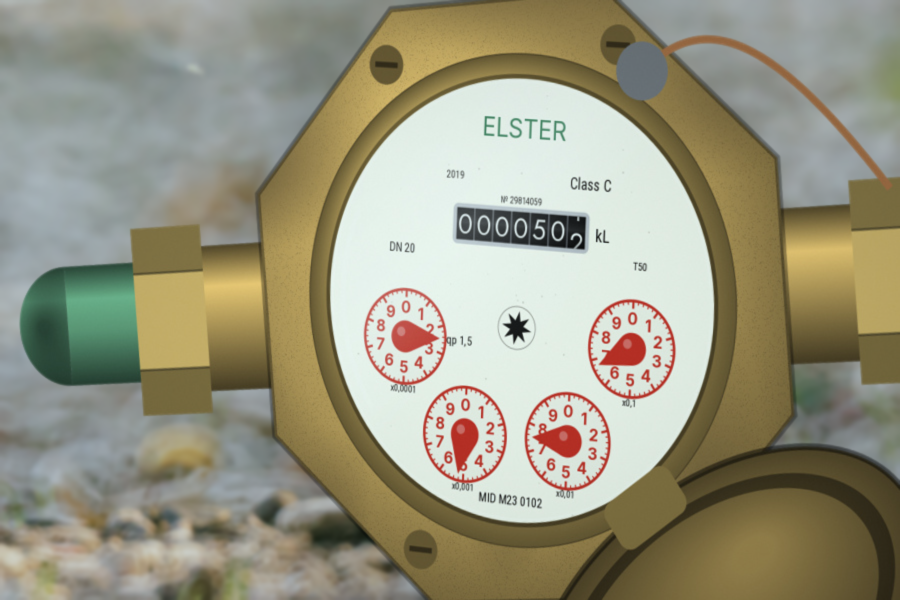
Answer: kL 501.6752
